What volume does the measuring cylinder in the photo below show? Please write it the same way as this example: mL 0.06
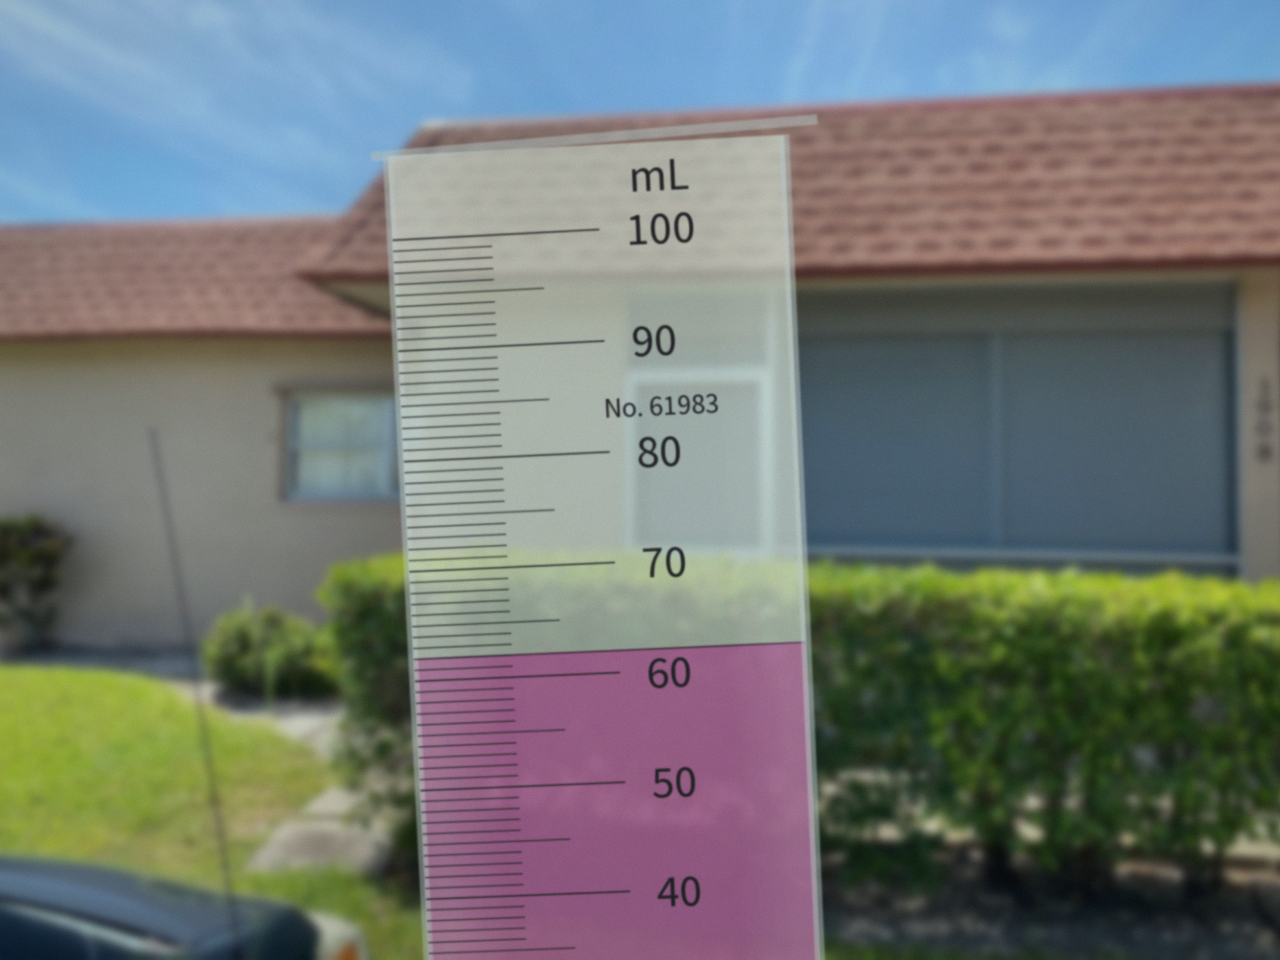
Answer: mL 62
